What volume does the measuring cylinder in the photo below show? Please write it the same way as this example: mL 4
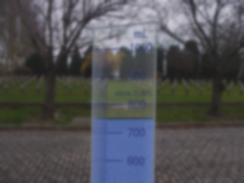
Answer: mL 750
